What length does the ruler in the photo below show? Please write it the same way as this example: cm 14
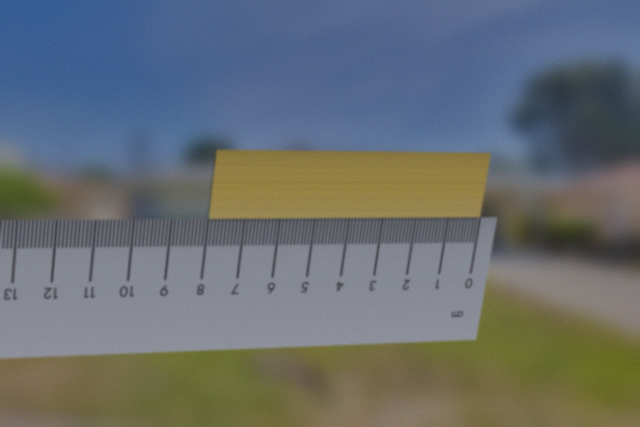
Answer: cm 8
